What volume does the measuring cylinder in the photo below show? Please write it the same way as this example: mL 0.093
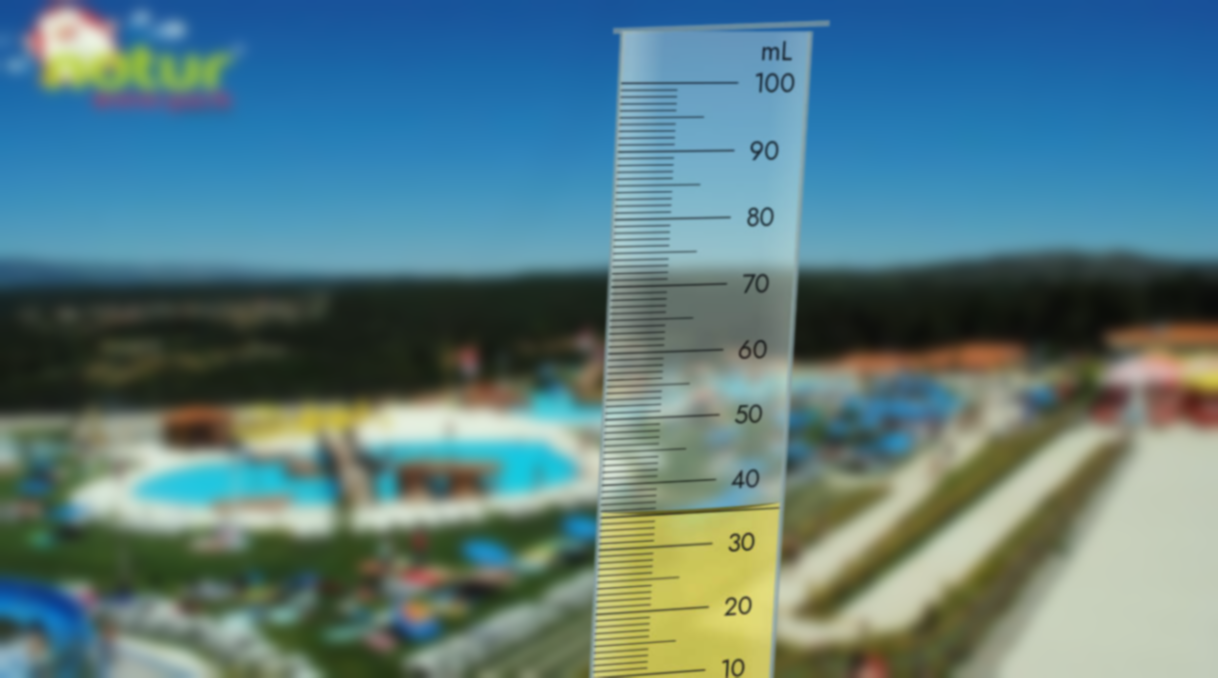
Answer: mL 35
